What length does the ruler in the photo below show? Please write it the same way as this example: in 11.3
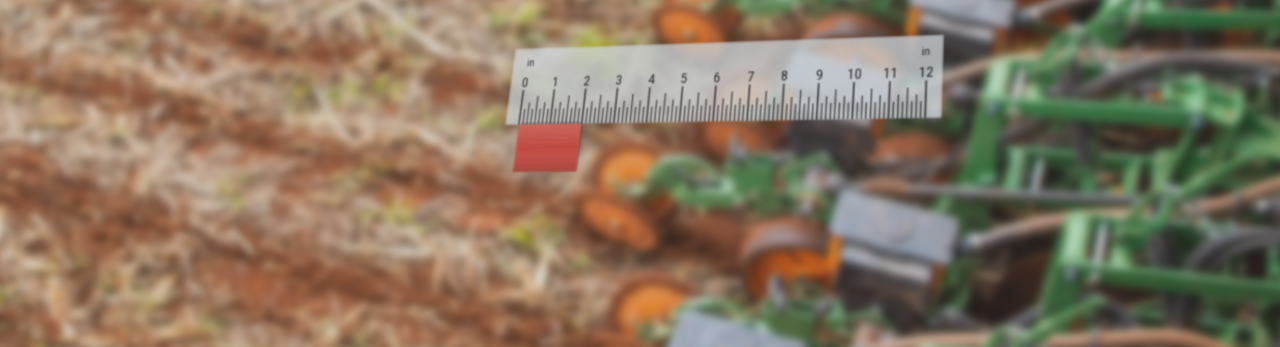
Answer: in 2
